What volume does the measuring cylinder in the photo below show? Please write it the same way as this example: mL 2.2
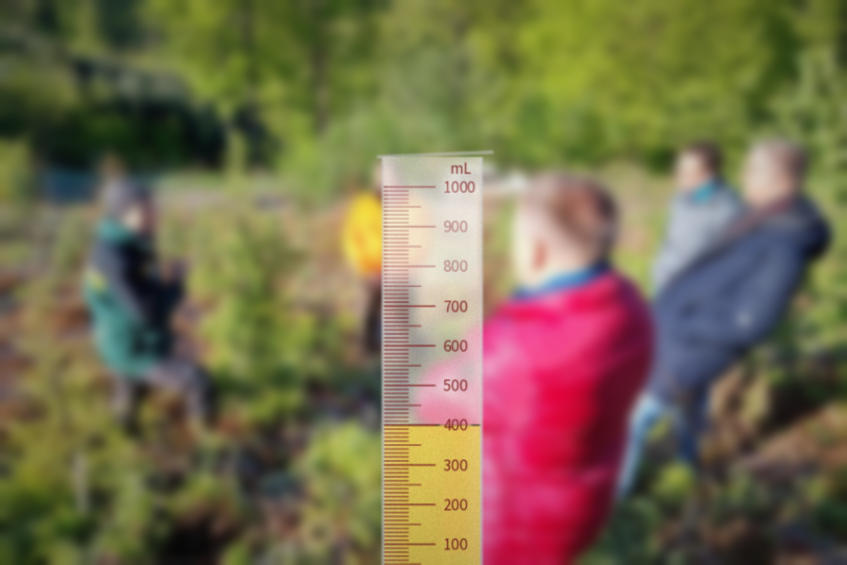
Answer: mL 400
